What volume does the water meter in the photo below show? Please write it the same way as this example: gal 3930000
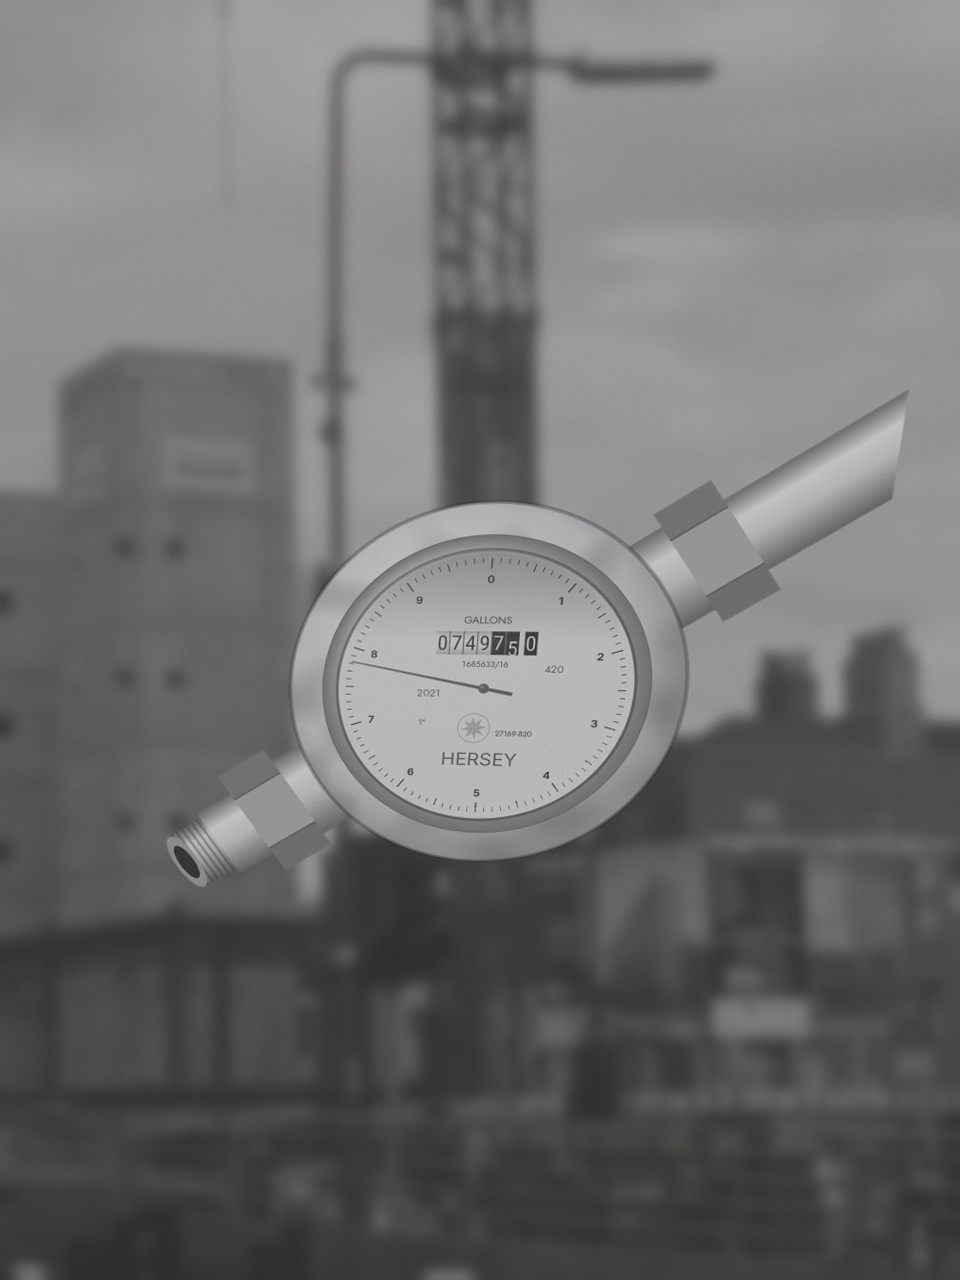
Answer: gal 749747.8
